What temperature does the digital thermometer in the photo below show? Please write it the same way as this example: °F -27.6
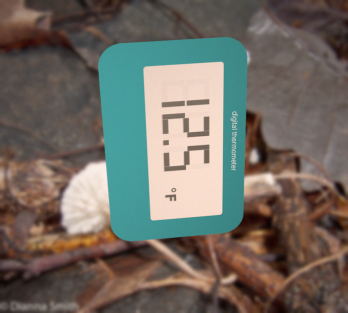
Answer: °F 12.5
